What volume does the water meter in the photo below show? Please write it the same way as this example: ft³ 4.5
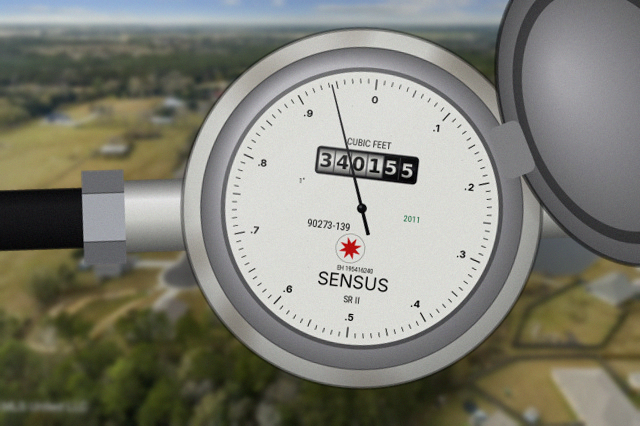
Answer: ft³ 340154.94
